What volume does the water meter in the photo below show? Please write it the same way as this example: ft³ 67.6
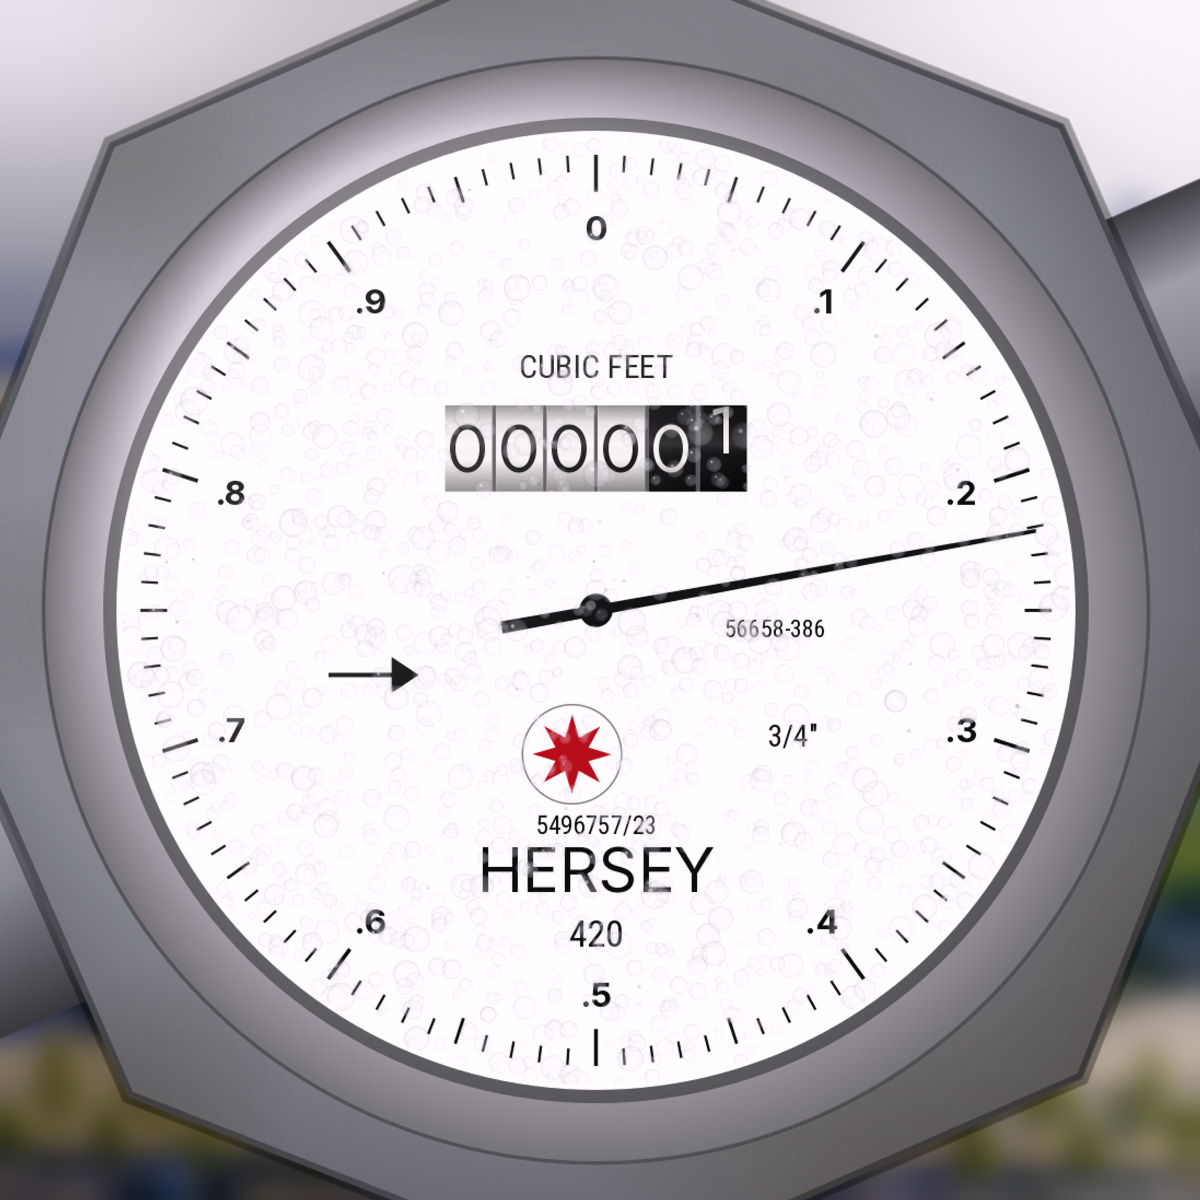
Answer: ft³ 1.22
